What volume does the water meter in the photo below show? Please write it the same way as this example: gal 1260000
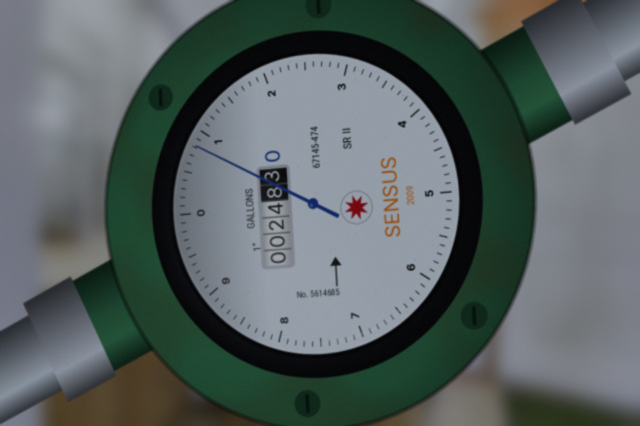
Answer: gal 24830.8
